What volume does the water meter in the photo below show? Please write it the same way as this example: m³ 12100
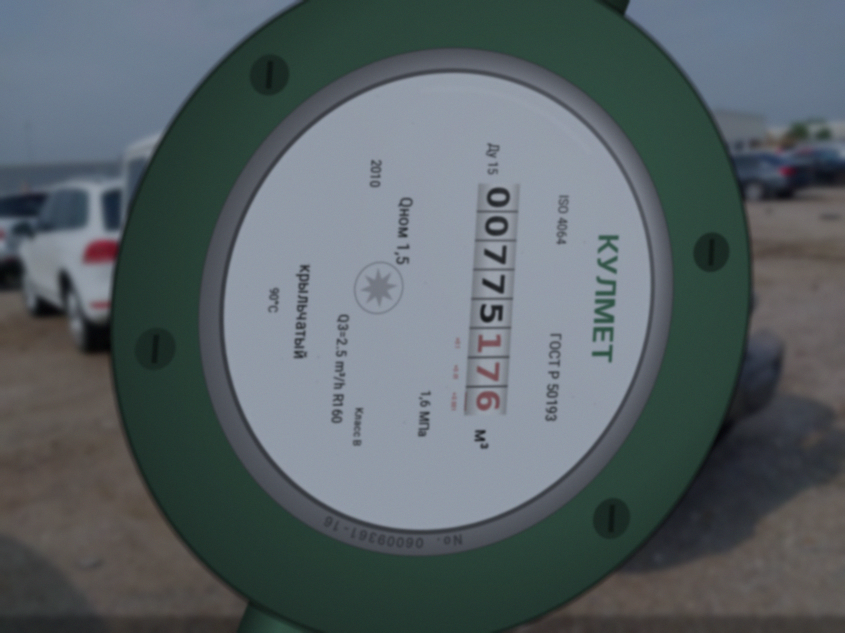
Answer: m³ 775.176
